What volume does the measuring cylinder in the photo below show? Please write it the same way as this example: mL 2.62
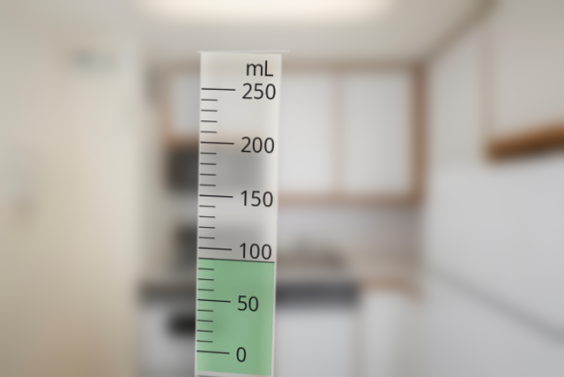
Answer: mL 90
